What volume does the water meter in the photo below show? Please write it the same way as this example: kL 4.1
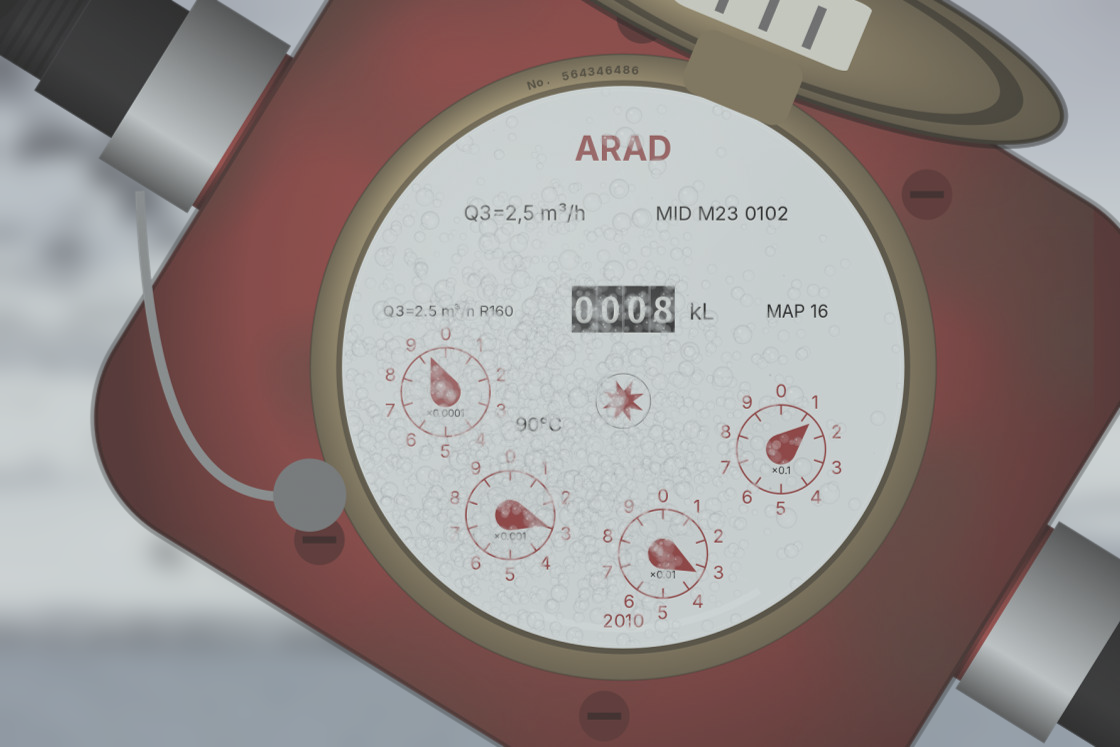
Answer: kL 8.1329
